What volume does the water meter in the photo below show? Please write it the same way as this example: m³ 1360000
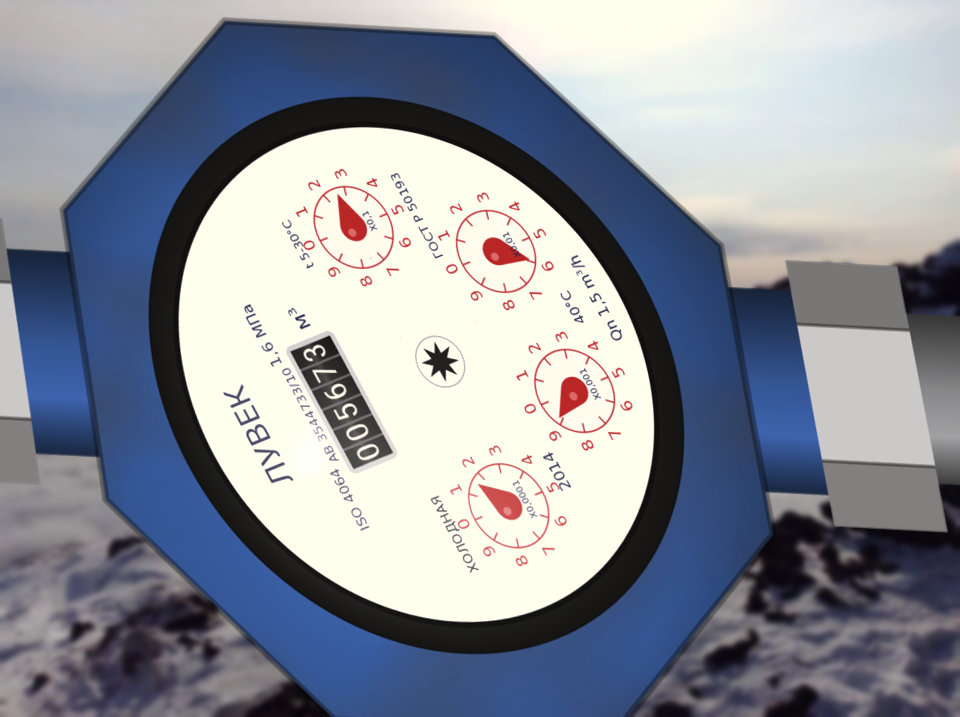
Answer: m³ 5673.2591
